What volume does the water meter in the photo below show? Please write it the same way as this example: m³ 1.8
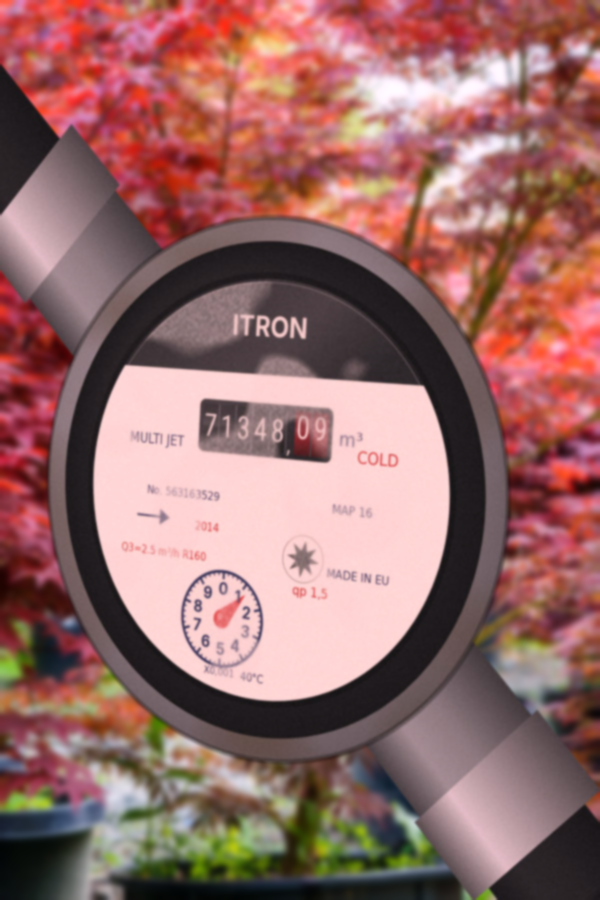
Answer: m³ 71348.091
